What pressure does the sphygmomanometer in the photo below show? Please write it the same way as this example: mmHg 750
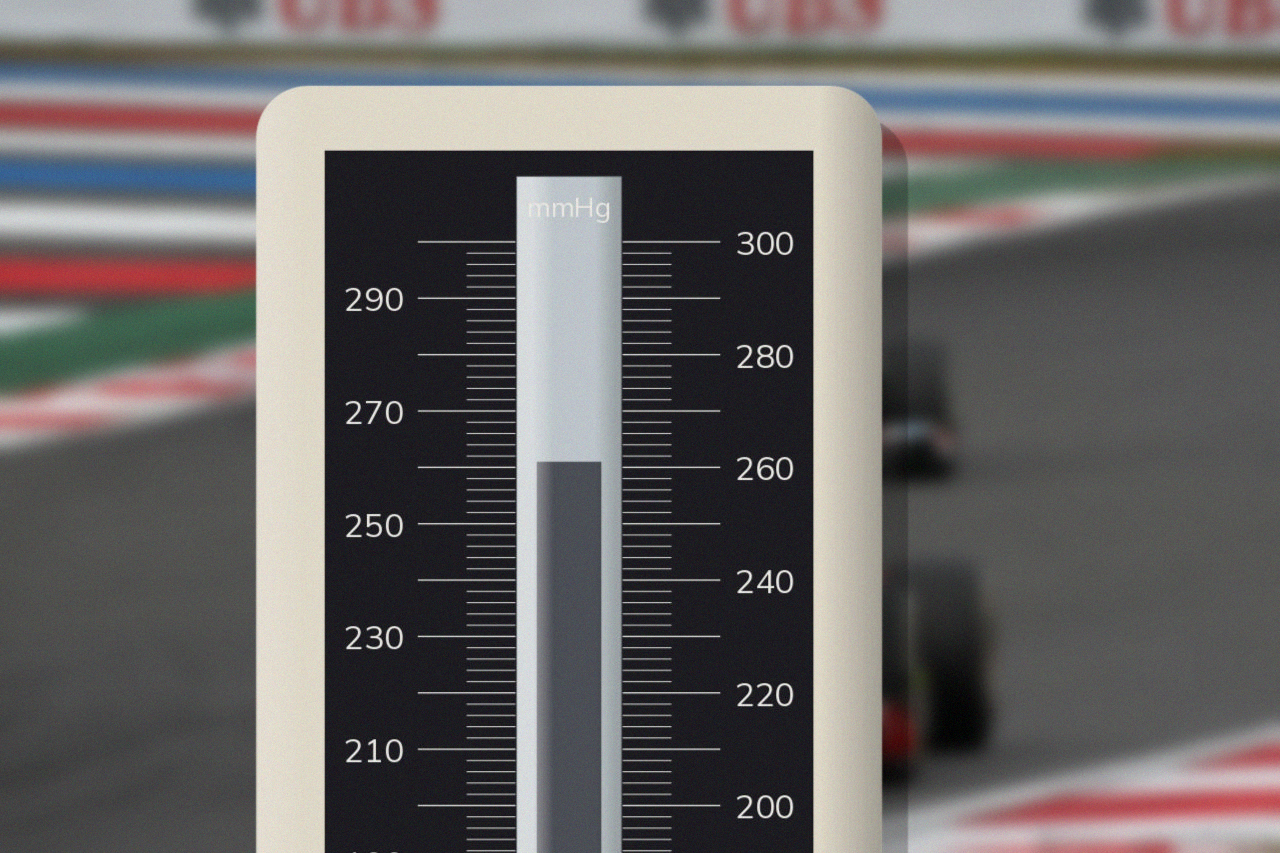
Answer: mmHg 261
